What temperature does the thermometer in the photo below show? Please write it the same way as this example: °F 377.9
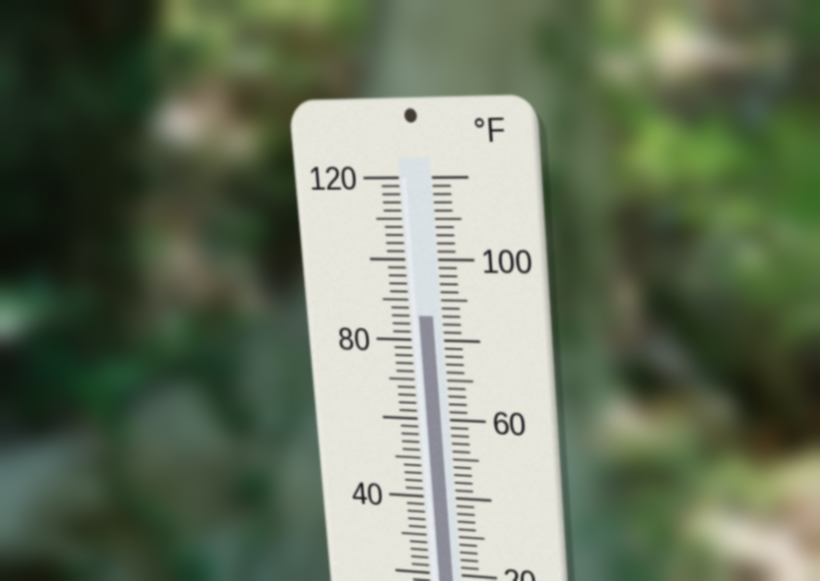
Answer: °F 86
